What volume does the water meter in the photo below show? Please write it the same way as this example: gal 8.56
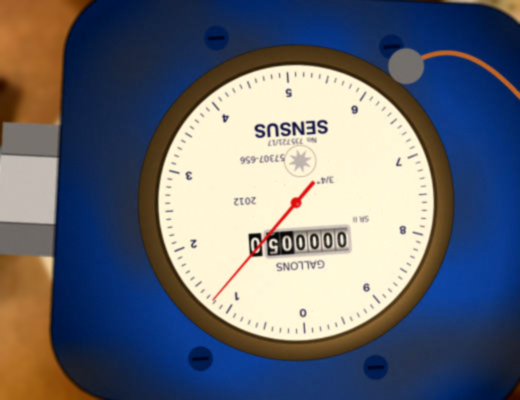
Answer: gal 51.2
